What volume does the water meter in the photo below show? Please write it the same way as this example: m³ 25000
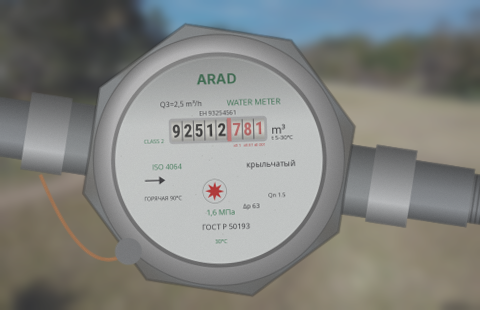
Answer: m³ 92512.781
